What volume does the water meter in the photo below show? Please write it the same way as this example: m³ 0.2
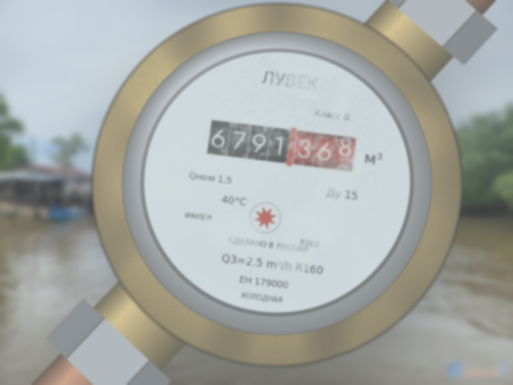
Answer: m³ 6791.368
